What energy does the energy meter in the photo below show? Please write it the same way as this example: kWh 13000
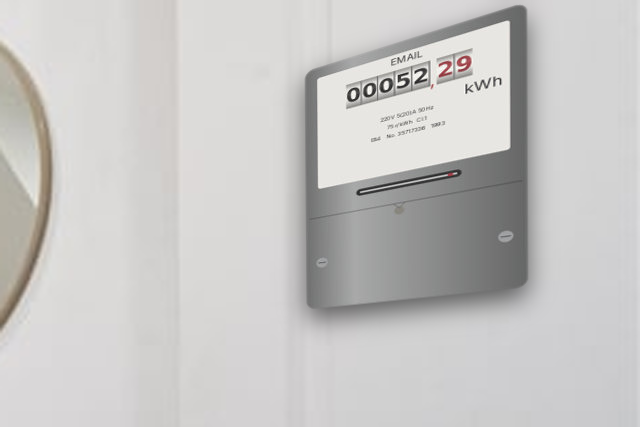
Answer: kWh 52.29
